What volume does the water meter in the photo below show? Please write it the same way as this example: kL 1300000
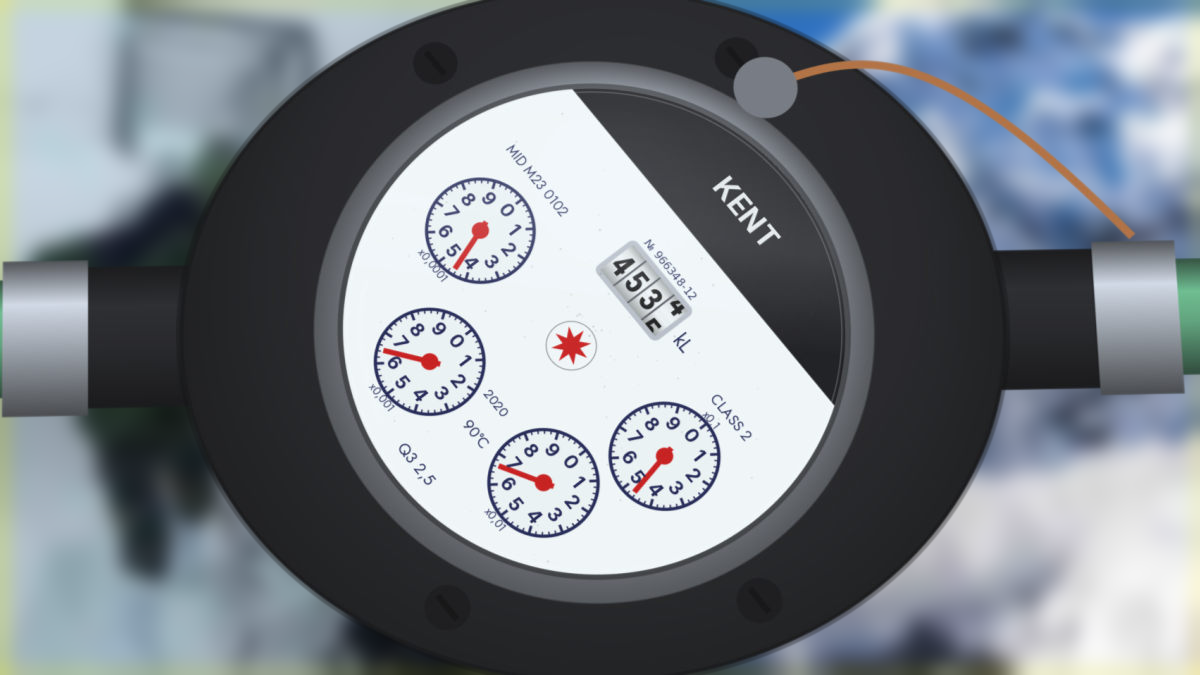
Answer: kL 4534.4664
